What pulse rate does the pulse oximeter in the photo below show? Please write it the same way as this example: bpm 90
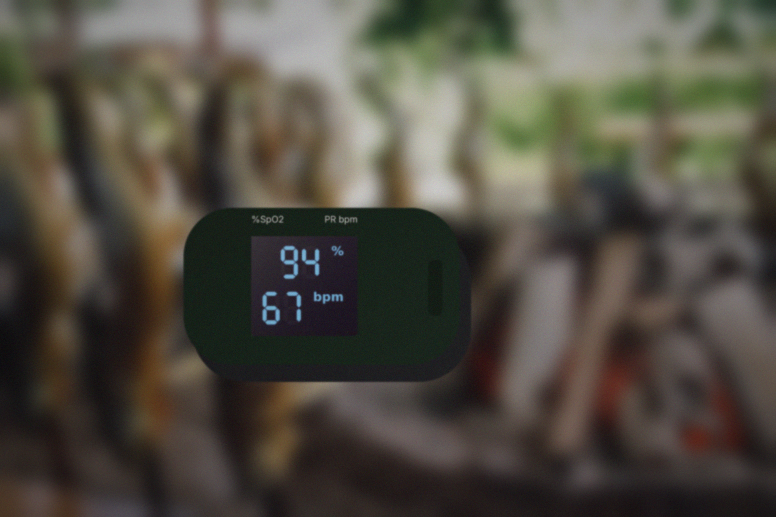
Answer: bpm 67
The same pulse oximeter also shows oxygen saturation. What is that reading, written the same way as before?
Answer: % 94
